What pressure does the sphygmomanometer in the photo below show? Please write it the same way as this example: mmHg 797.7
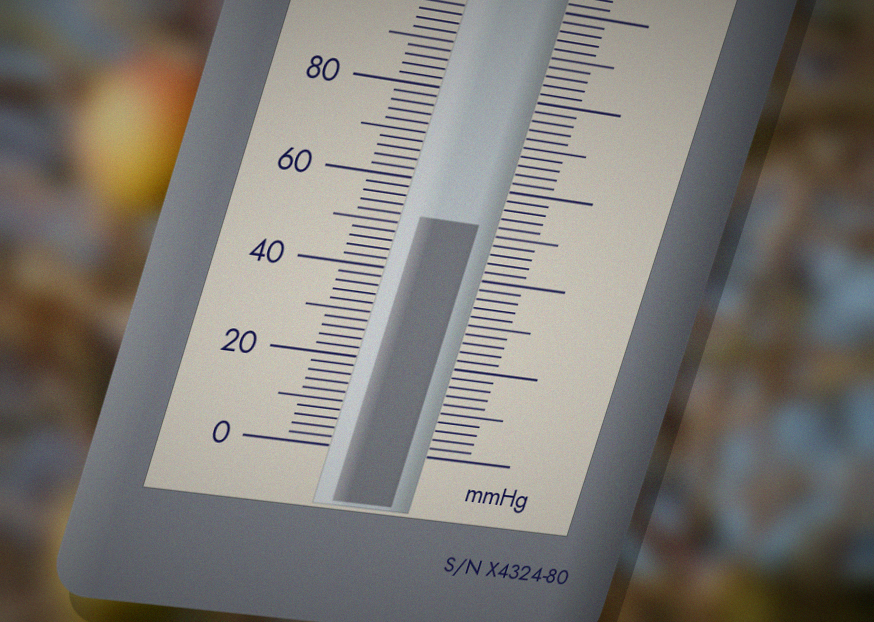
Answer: mmHg 52
